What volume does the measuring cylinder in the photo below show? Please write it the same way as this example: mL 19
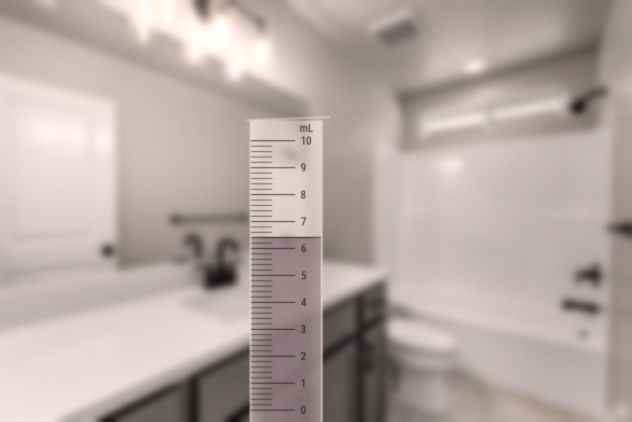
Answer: mL 6.4
